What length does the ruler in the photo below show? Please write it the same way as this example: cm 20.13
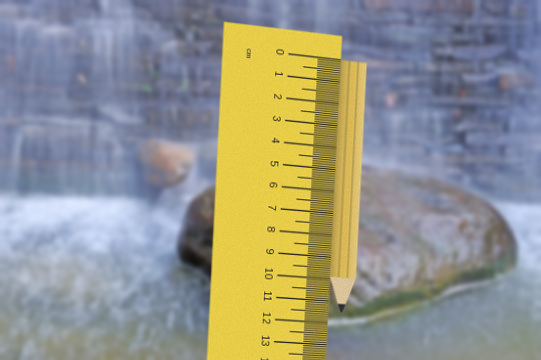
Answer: cm 11.5
